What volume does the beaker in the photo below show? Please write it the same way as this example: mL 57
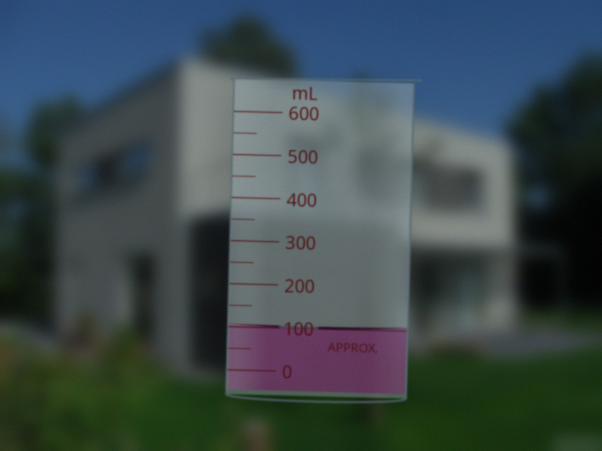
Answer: mL 100
